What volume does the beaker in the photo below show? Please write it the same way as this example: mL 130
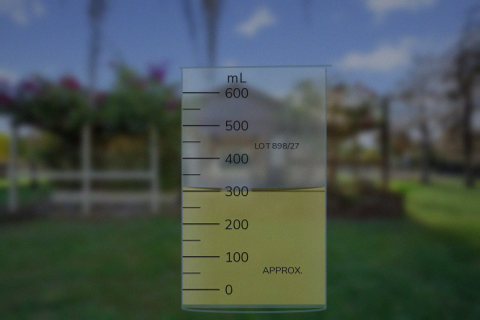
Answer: mL 300
